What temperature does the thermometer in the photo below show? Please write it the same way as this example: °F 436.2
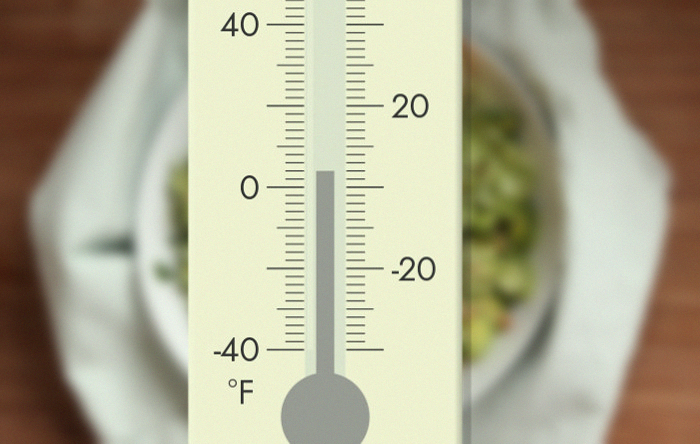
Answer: °F 4
